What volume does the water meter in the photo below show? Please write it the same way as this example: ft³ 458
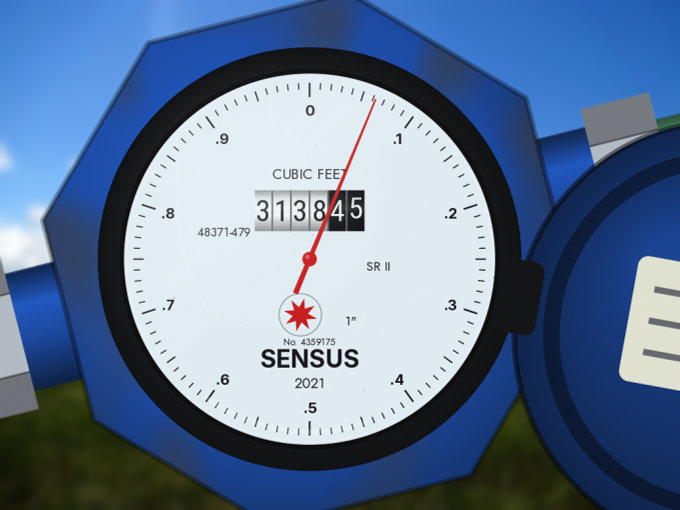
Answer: ft³ 313845.06
